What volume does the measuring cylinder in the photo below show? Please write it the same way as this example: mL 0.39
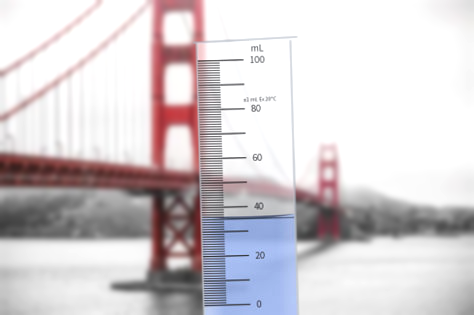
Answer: mL 35
